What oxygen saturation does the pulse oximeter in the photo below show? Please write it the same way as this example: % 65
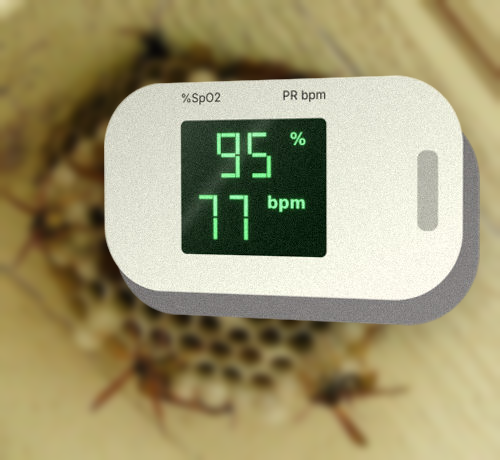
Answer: % 95
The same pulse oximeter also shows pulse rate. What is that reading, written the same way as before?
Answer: bpm 77
